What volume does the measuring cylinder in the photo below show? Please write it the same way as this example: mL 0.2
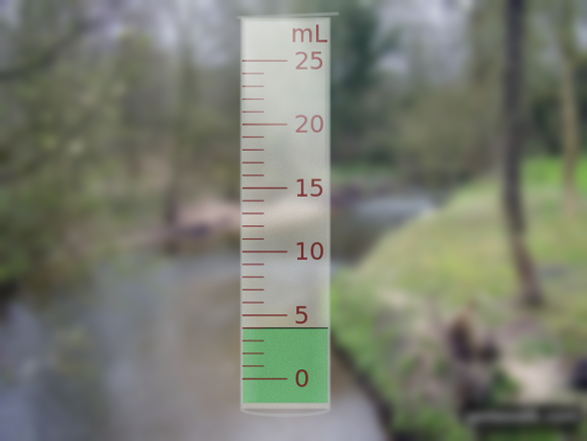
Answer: mL 4
